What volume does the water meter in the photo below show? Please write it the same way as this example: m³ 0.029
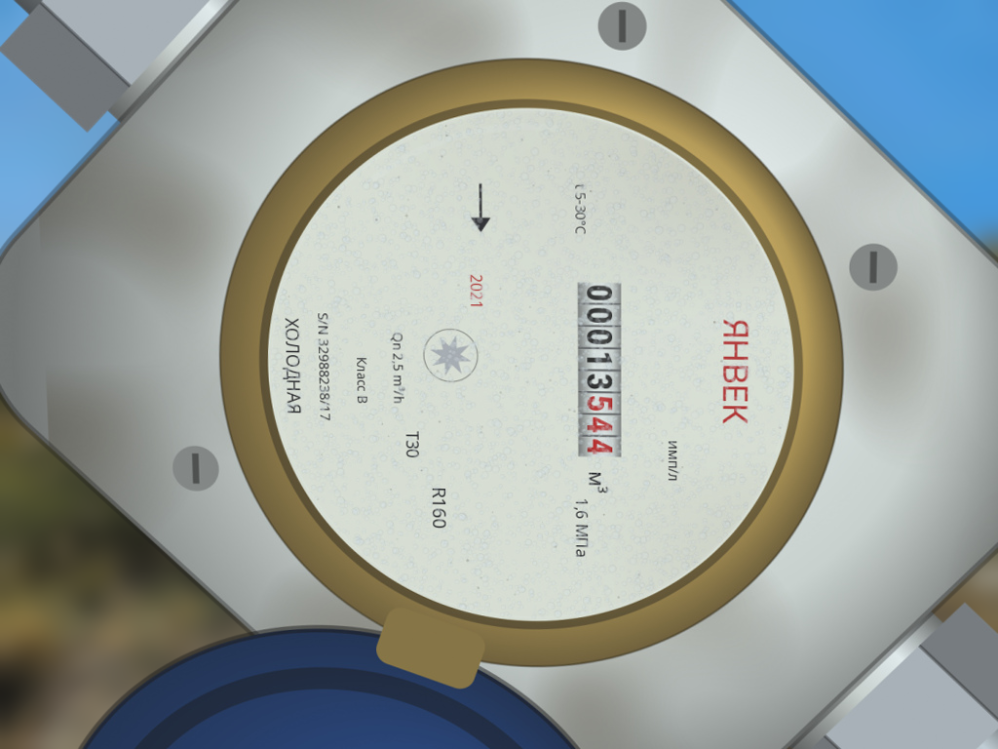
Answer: m³ 13.544
